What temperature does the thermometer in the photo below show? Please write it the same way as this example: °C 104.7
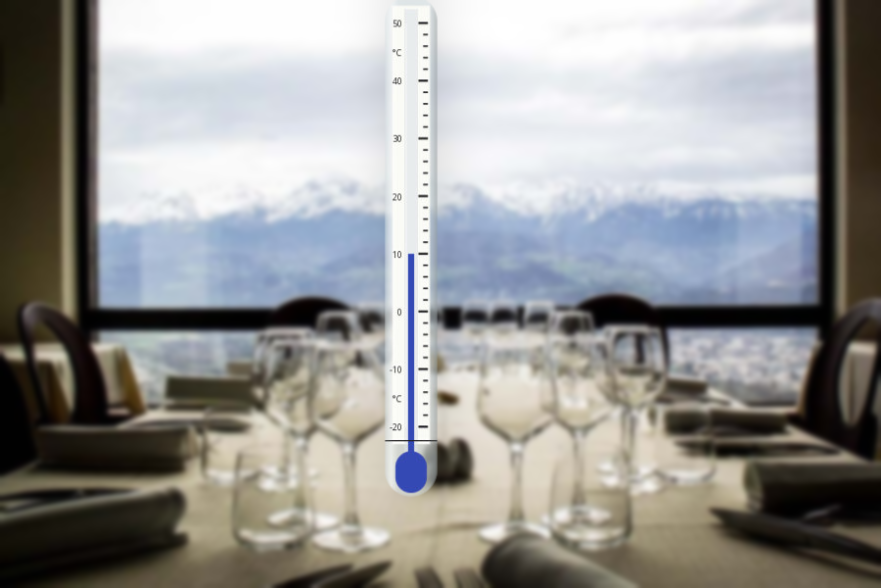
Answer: °C 10
